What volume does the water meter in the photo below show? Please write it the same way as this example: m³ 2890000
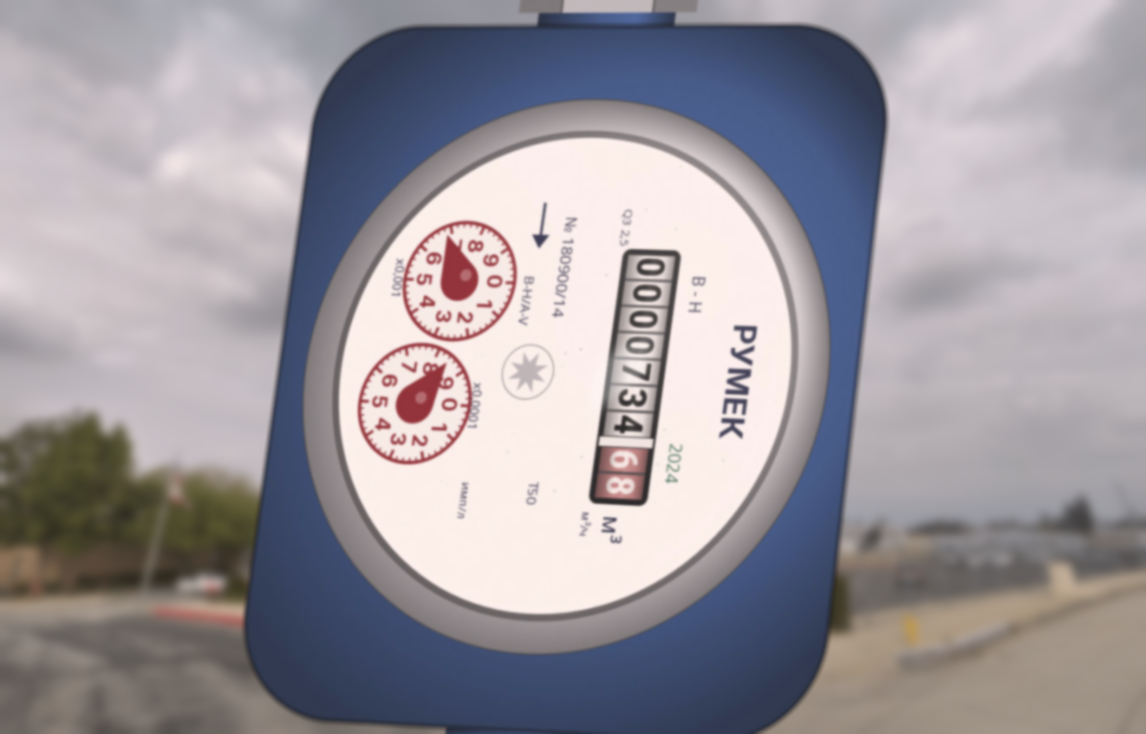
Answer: m³ 734.6868
